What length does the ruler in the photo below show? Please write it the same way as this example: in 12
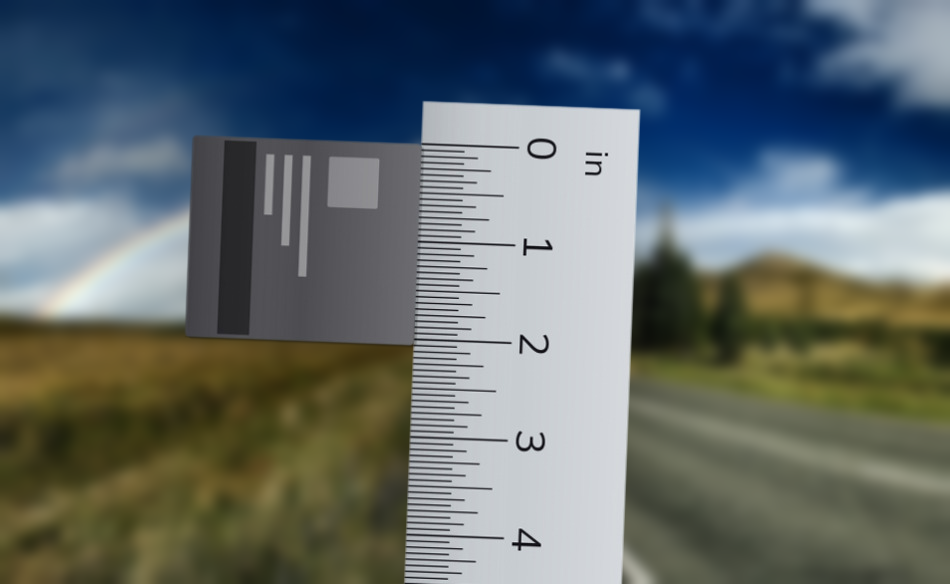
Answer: in 2.0625
